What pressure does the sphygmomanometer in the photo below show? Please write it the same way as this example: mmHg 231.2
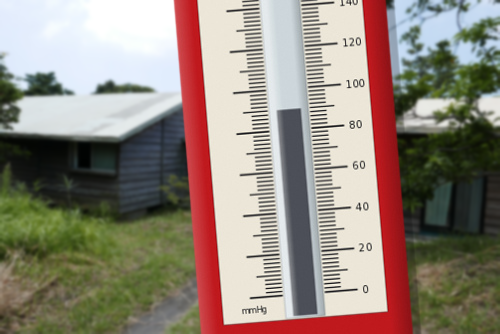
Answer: mmHg 90
